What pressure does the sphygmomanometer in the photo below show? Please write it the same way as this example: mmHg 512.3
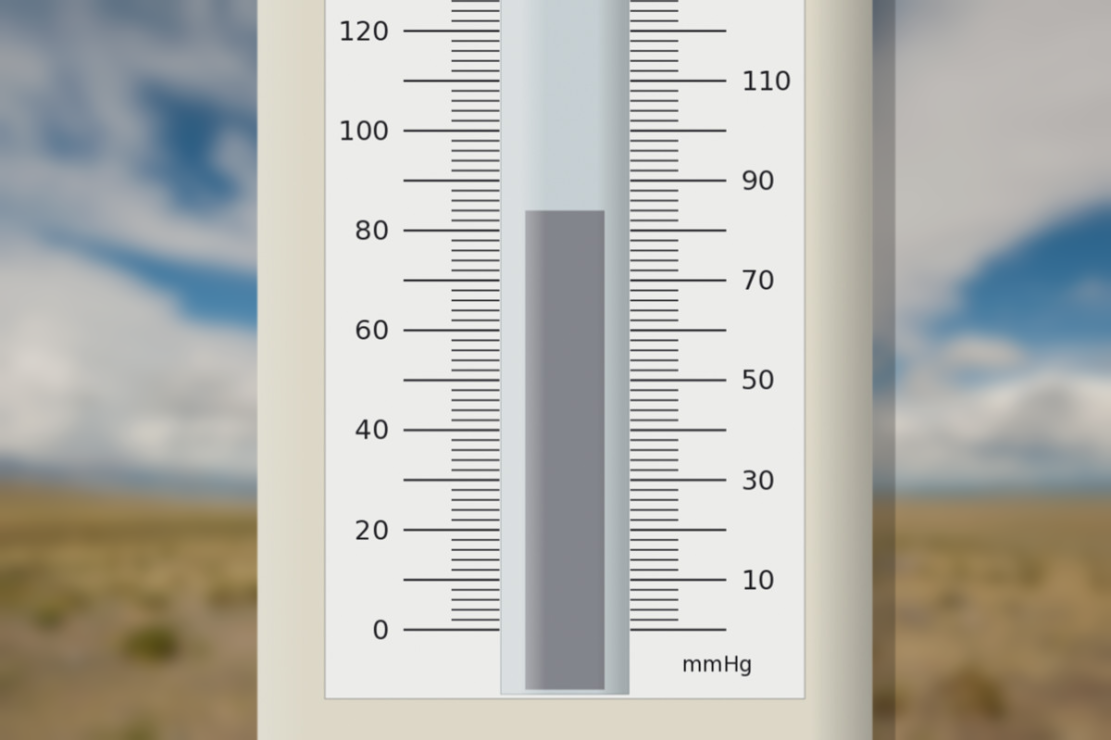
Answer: mmHg 84
